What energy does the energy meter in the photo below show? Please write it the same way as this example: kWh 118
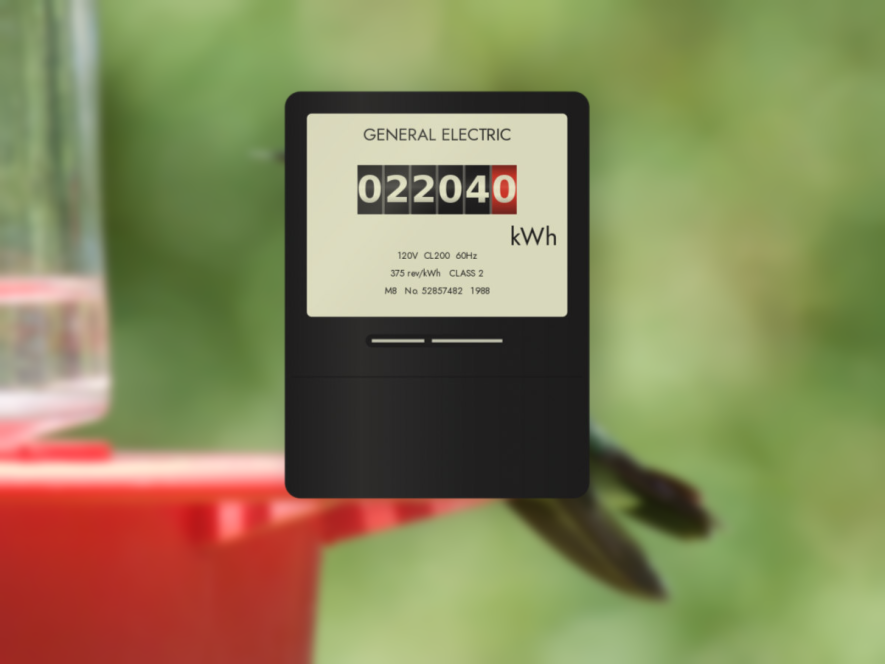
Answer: kWh 2204.0
